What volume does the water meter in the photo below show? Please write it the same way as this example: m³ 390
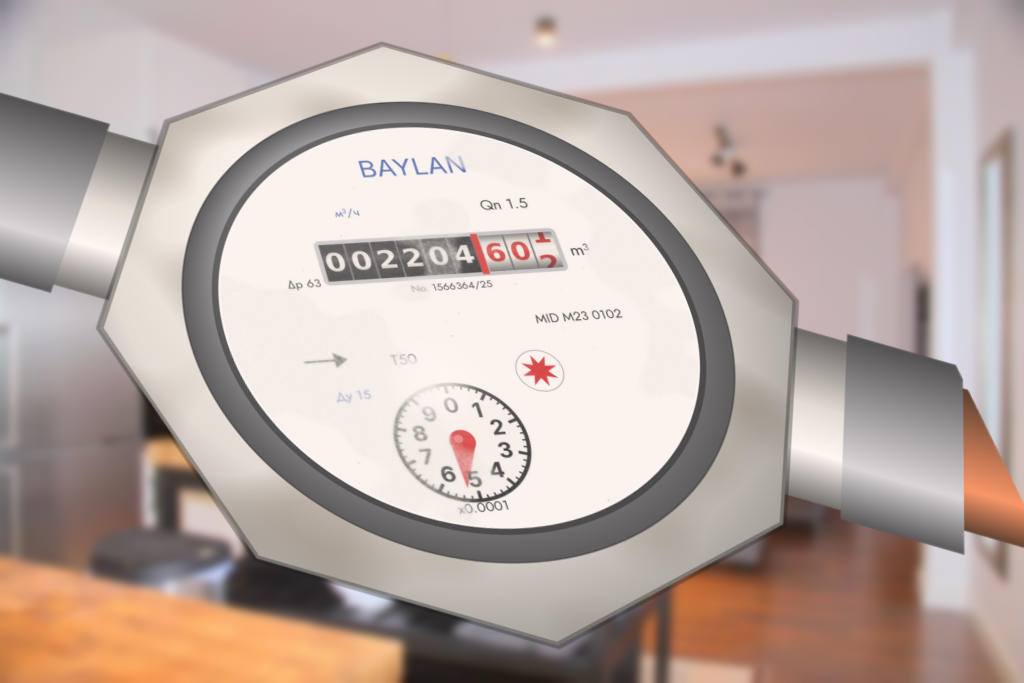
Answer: m³ 2204.6015
